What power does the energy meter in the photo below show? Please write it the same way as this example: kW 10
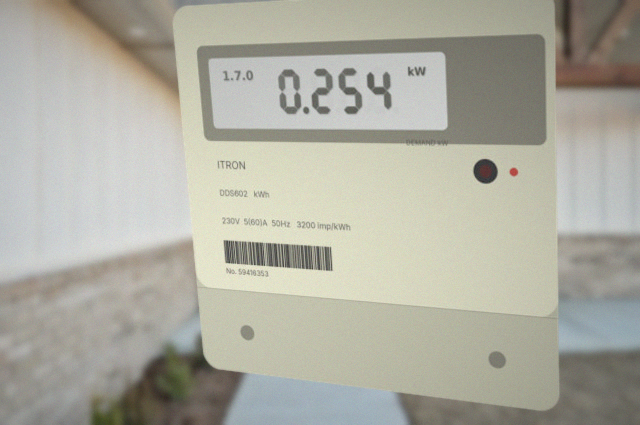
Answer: kW 0.254
